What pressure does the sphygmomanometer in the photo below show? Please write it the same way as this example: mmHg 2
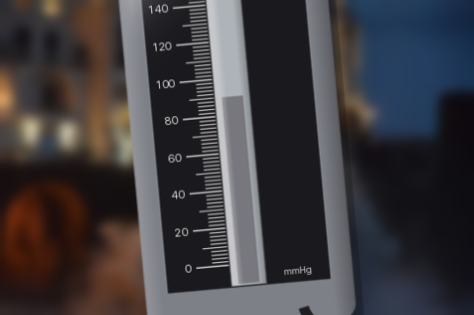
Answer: mmHg 90
